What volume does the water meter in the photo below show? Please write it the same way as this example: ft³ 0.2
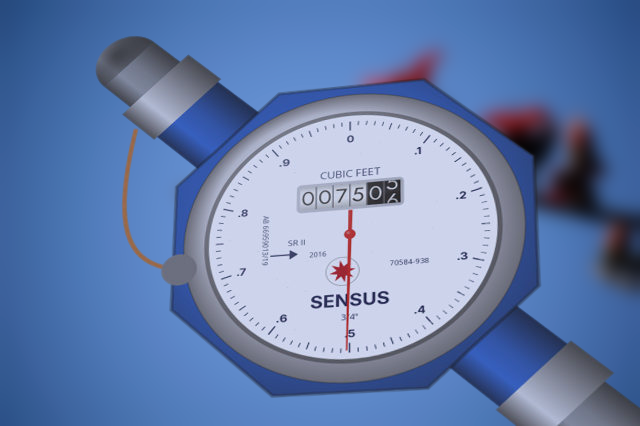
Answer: ft³ 7505.50
